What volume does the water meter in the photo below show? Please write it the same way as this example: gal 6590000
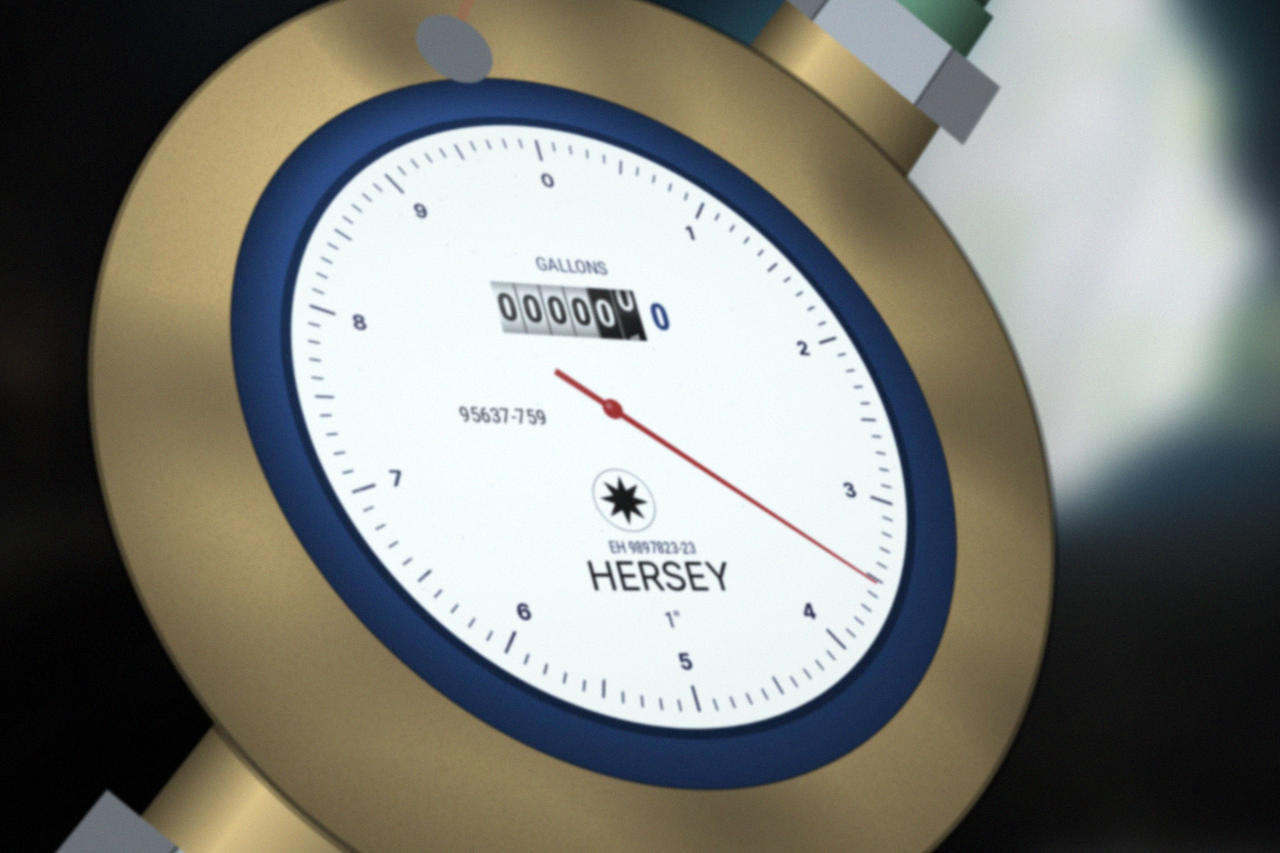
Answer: gal 3.5
